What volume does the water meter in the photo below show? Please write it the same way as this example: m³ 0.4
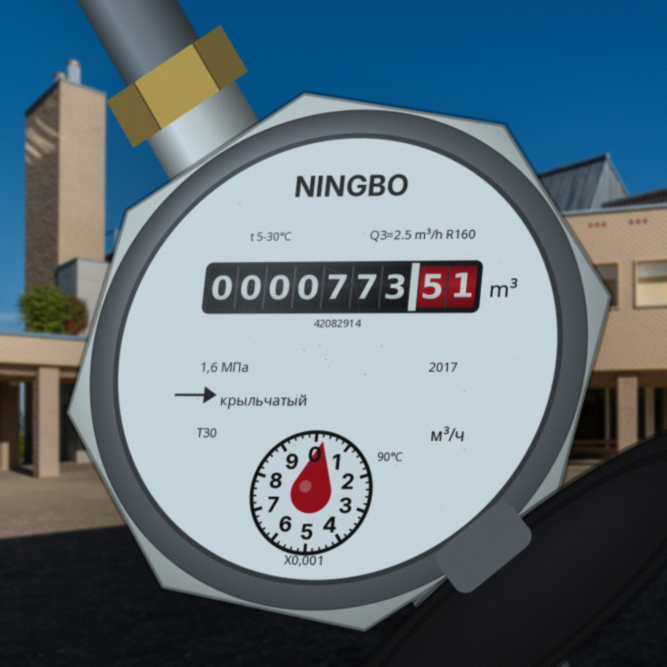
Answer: m³ 773.510
